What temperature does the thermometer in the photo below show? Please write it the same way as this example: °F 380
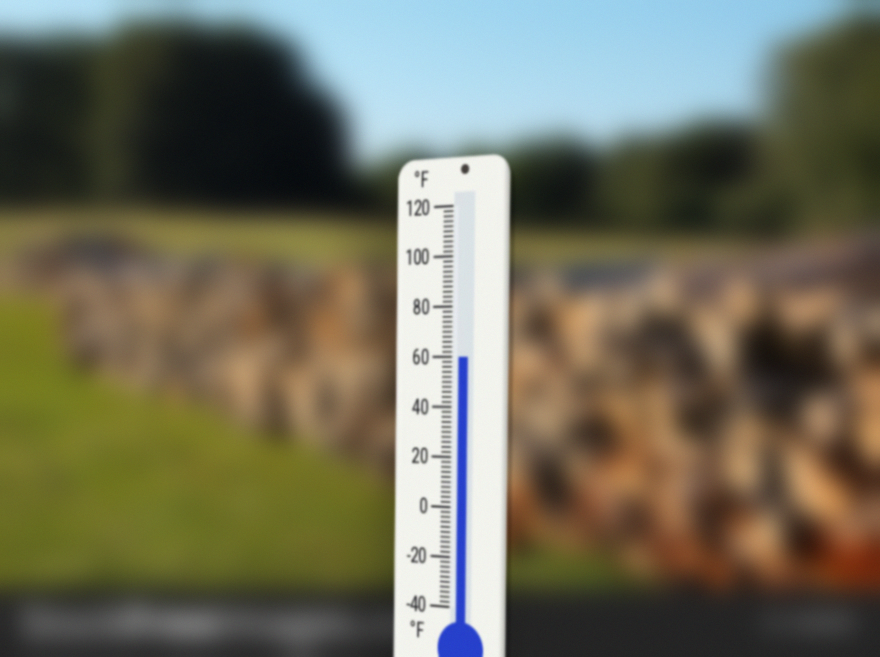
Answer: °F 60
